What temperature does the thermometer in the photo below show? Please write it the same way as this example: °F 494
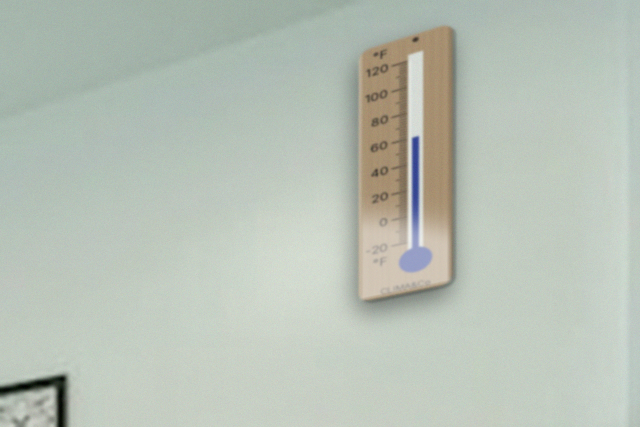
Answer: °F 60
